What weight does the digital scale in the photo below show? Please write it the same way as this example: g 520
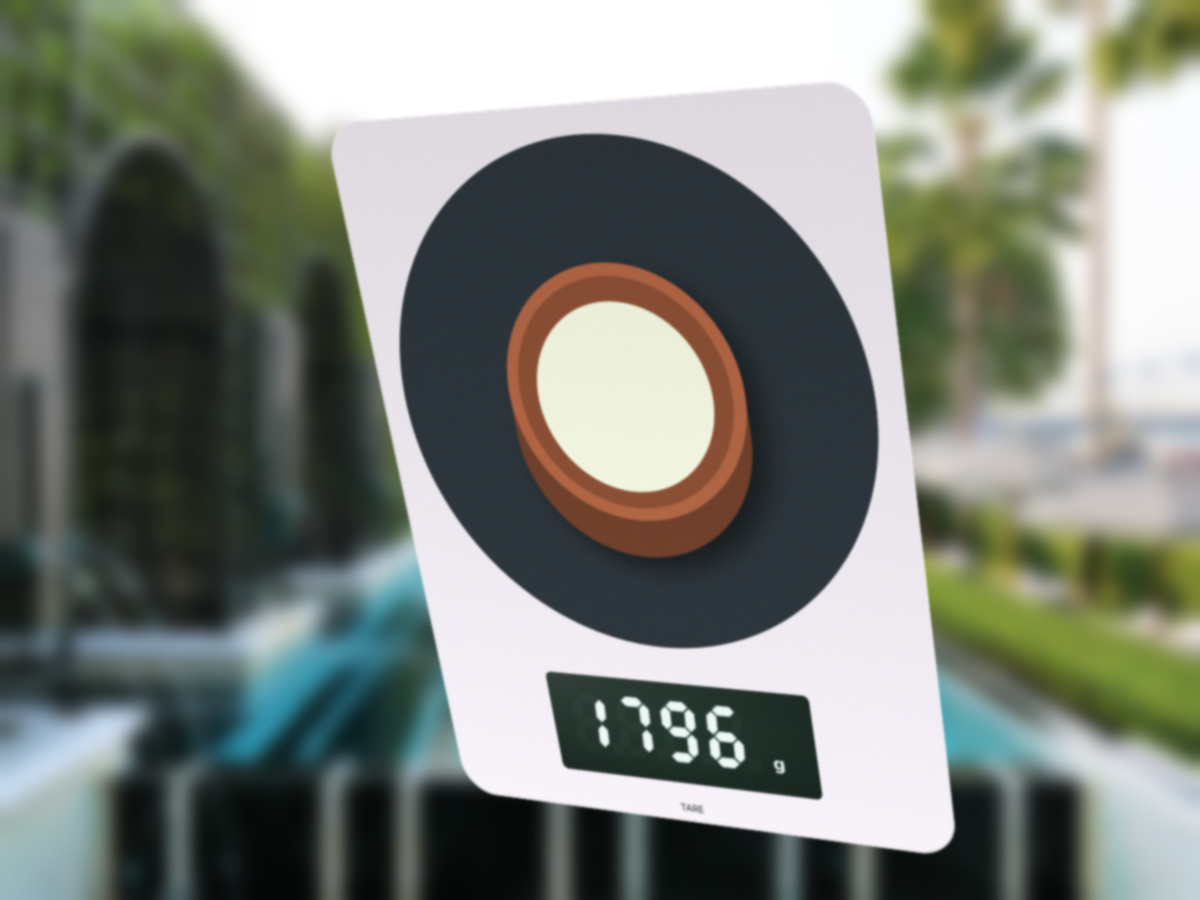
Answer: g 1796
